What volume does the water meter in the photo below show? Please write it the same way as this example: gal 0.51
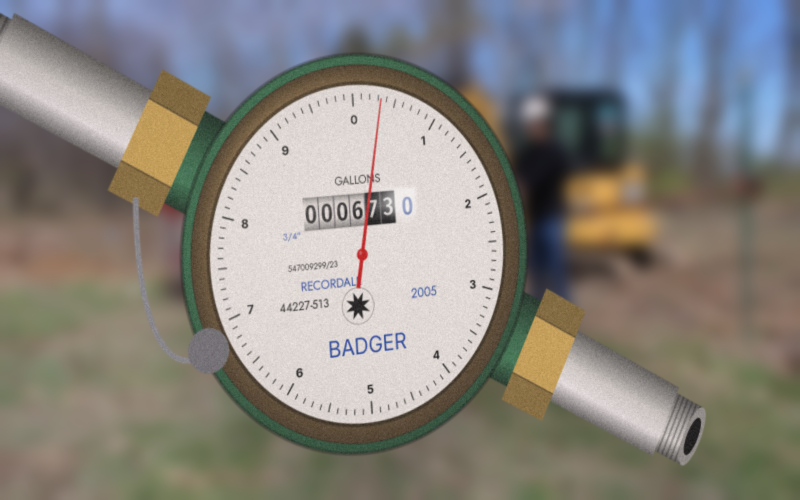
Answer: gal 6730.3
